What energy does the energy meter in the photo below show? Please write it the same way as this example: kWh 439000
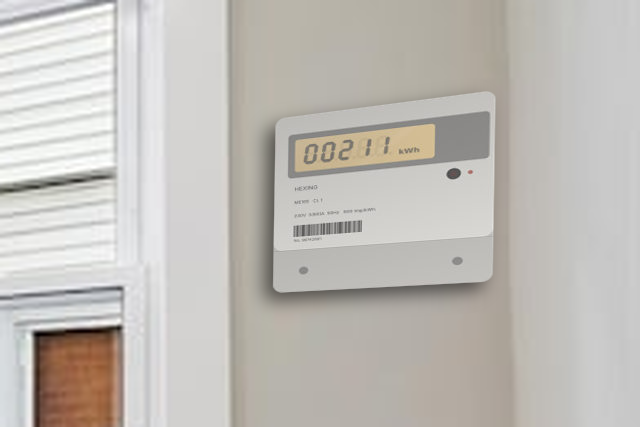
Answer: kWh 211
